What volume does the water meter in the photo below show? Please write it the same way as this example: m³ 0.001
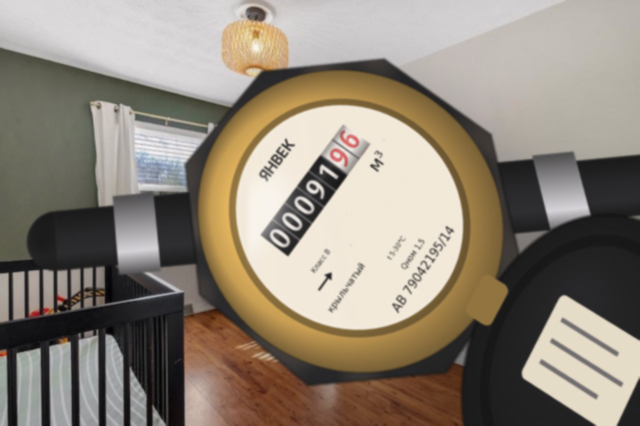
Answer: m³ 91.96
